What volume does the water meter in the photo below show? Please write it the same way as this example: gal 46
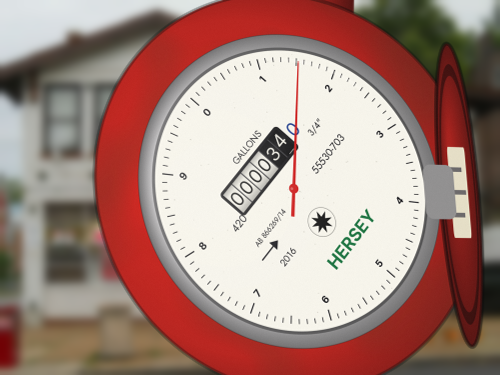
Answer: gal 341.5
